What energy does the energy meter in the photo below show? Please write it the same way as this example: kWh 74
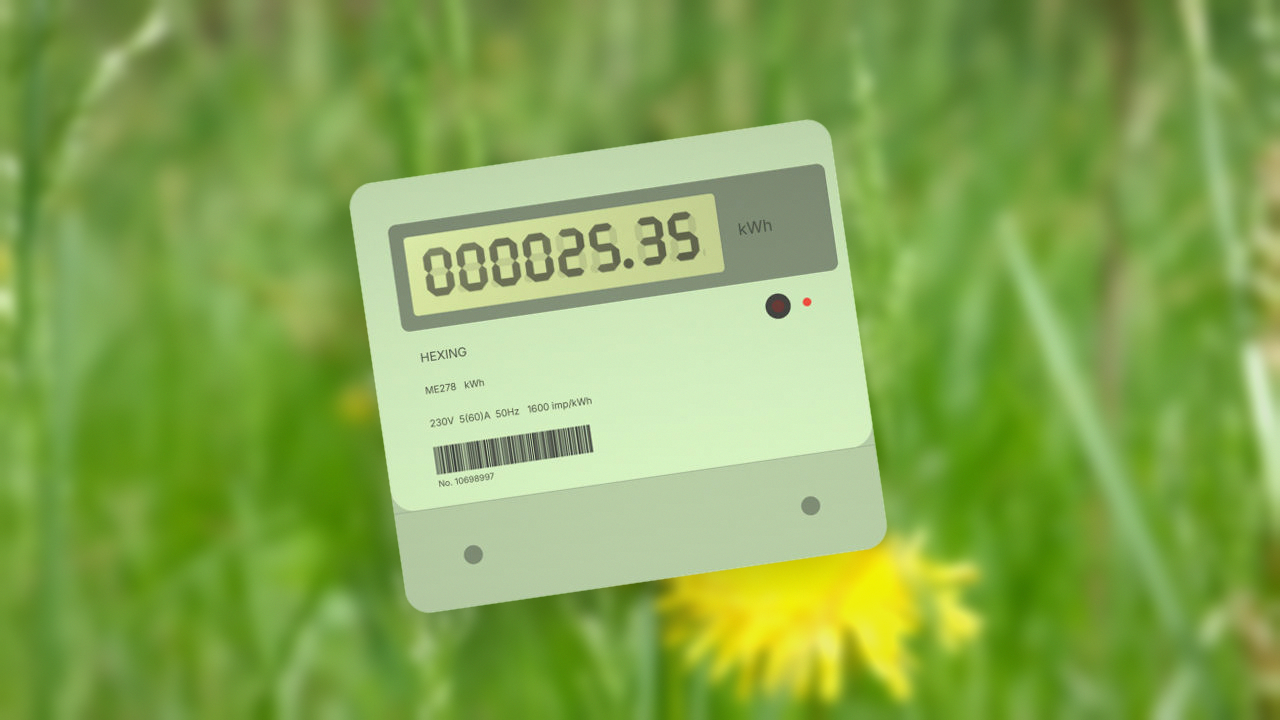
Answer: kWh 25.35
